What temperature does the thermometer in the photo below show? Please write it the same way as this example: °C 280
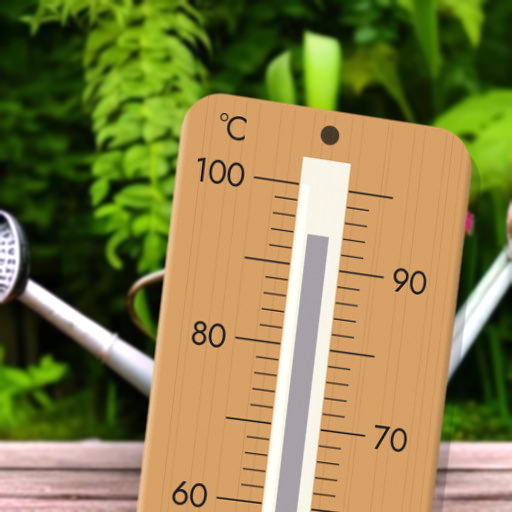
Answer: °C 94
